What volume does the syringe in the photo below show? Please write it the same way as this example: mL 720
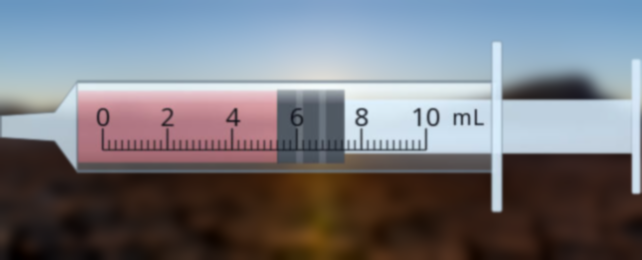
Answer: mL 5.4
